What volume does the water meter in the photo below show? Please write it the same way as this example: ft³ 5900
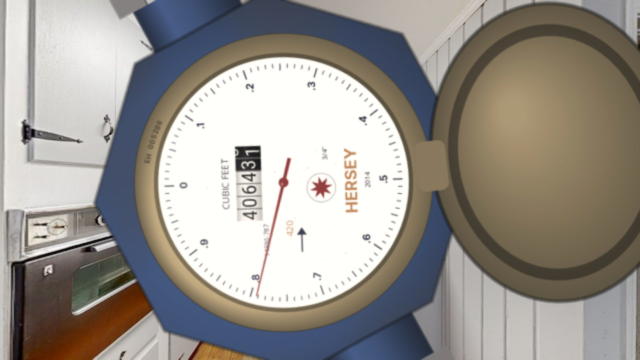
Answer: ft³ 406430.79
